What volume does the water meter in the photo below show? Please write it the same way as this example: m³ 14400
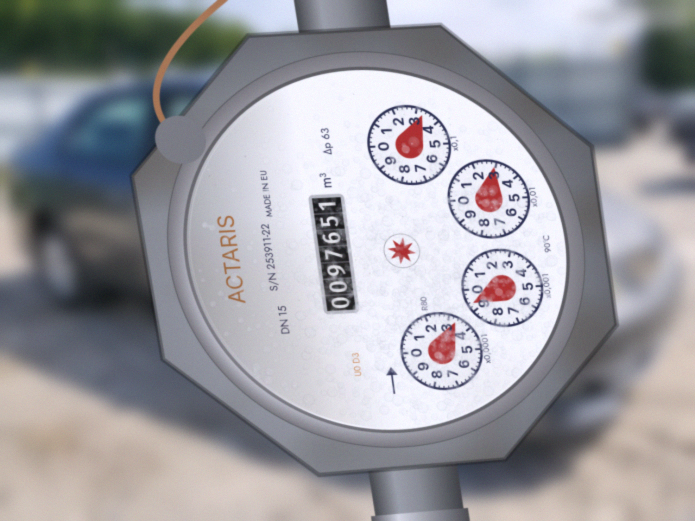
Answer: m³ 97651.3293
